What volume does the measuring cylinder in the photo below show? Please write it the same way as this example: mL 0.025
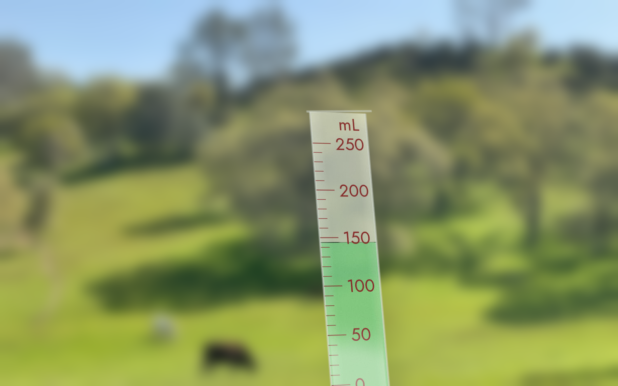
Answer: mL 145
